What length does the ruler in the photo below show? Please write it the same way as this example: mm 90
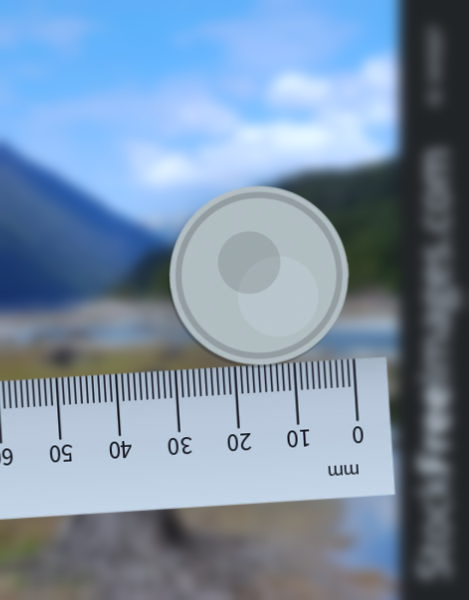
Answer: mm 30
